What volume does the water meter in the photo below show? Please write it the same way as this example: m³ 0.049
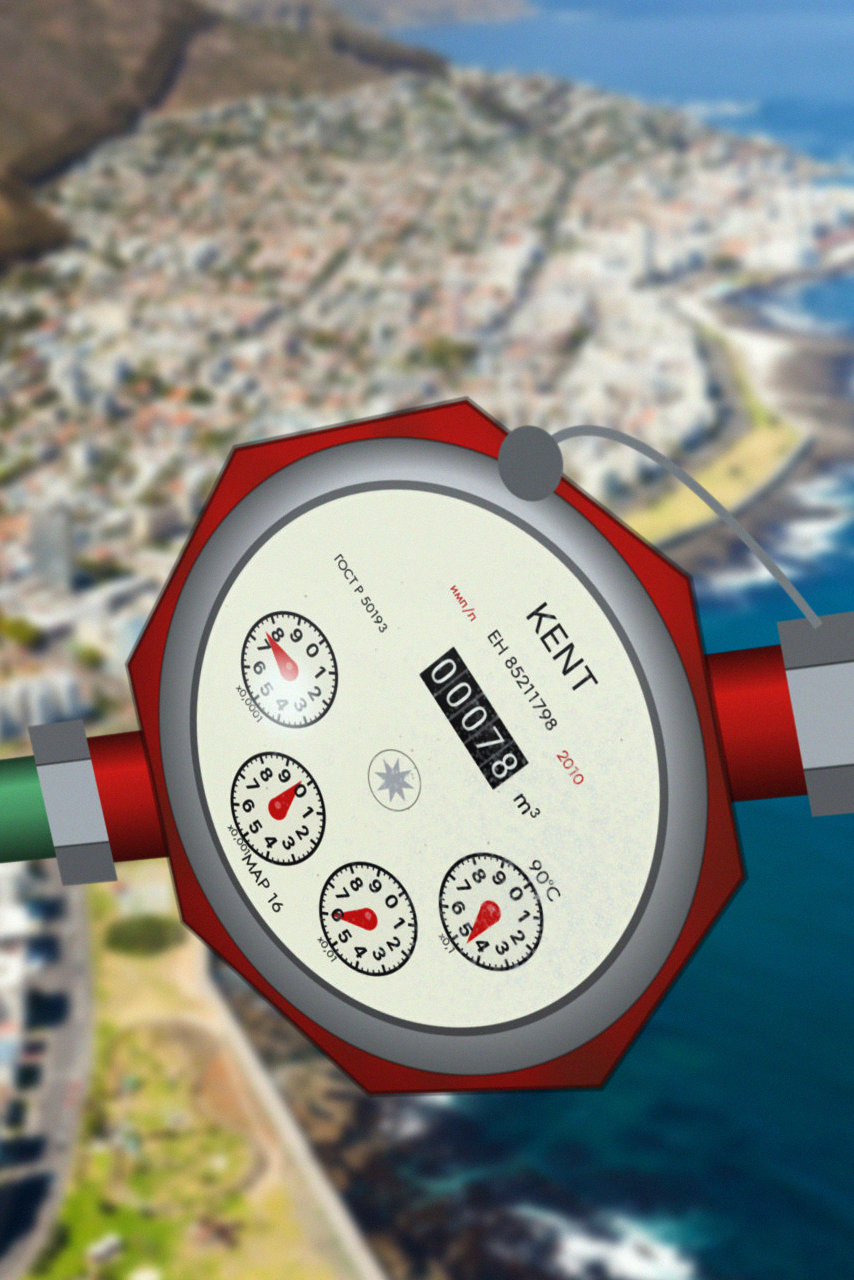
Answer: m³ 78.4597
